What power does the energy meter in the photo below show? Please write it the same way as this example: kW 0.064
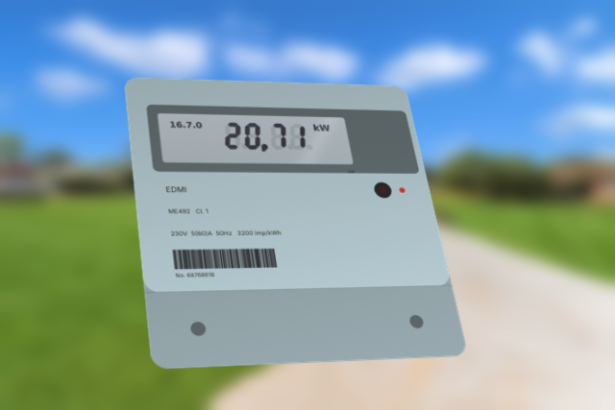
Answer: kW 20.71
